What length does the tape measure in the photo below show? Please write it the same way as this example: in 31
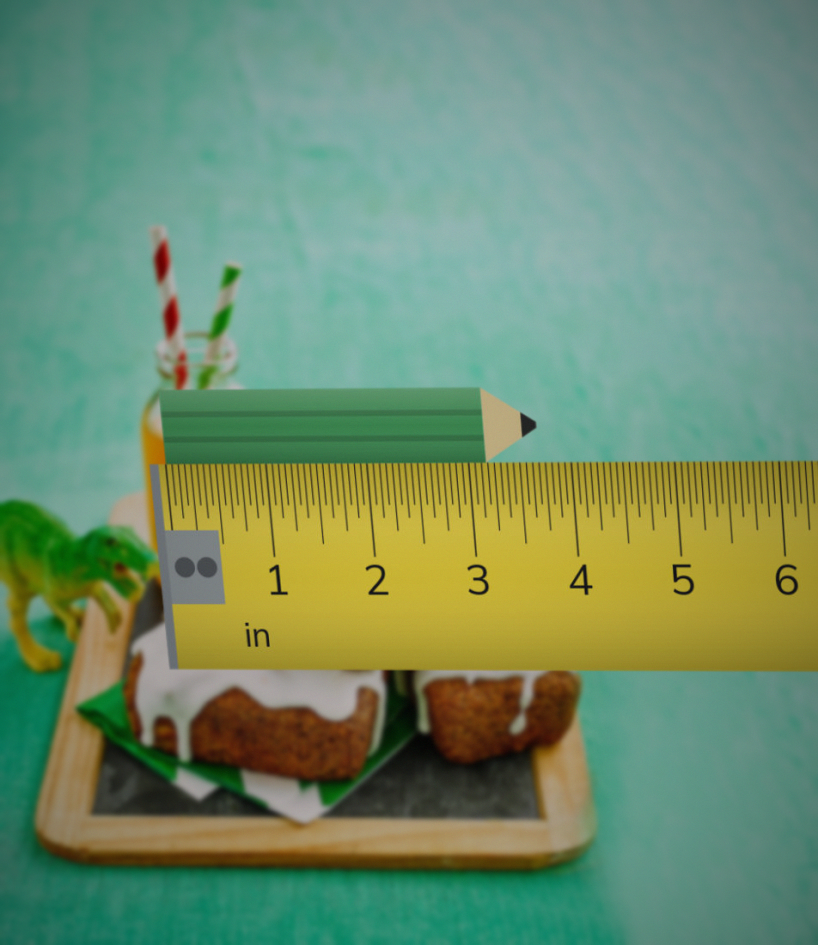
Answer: in 3.6875
